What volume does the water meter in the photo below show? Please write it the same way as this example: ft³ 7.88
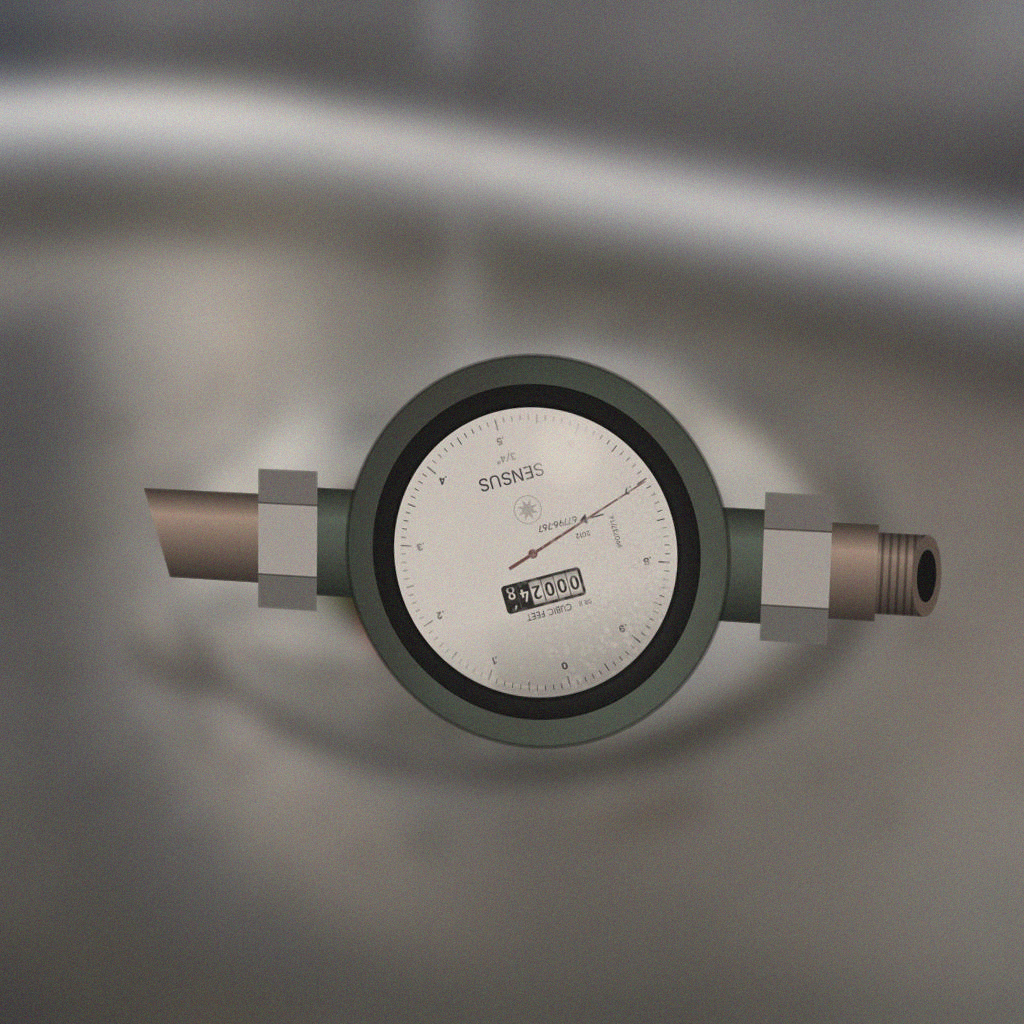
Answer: ft³ 247.70
